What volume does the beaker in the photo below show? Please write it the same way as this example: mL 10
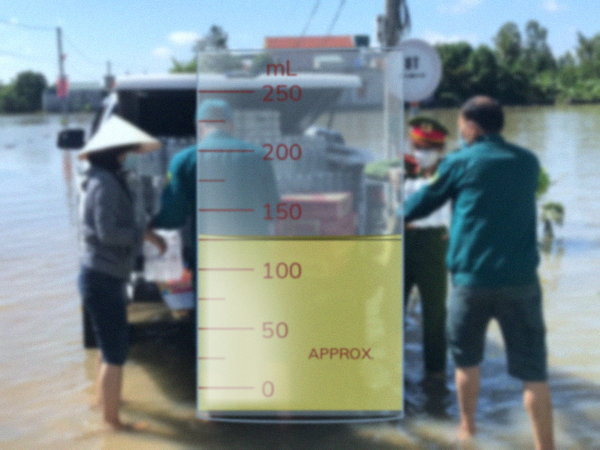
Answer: mL 125
